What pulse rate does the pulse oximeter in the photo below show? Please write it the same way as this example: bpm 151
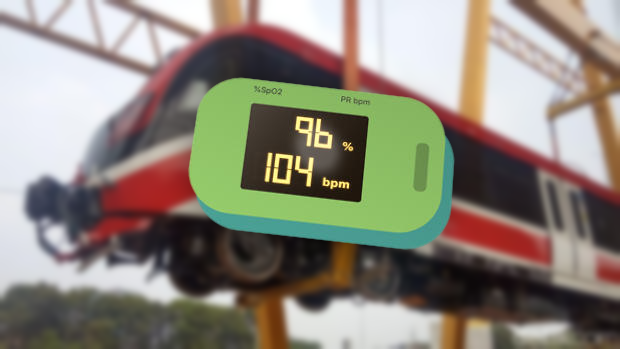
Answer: bpm 104
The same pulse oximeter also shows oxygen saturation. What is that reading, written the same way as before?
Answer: % 96
